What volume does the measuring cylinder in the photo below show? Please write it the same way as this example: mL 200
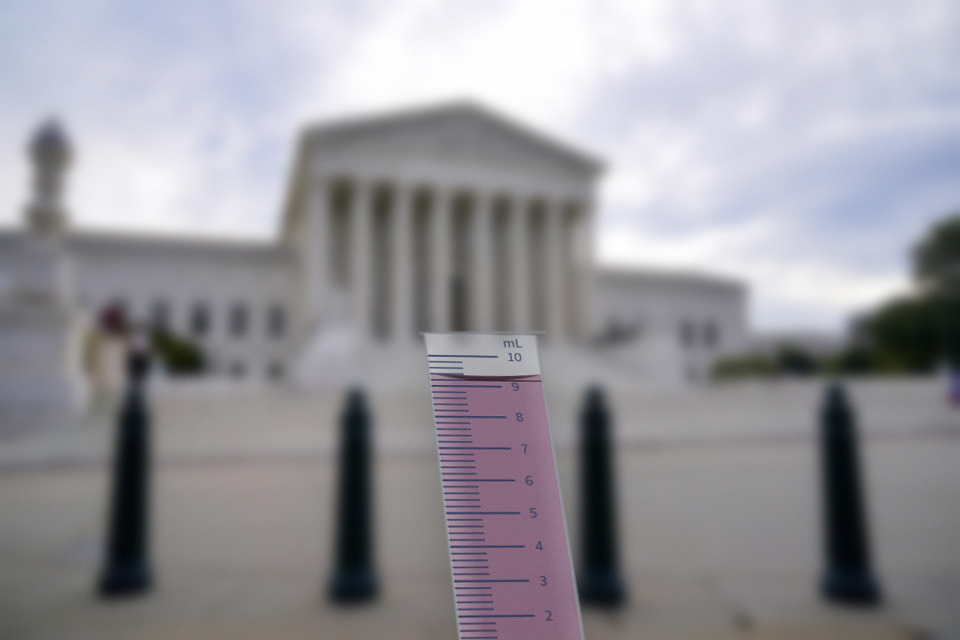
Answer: mL 9.2
